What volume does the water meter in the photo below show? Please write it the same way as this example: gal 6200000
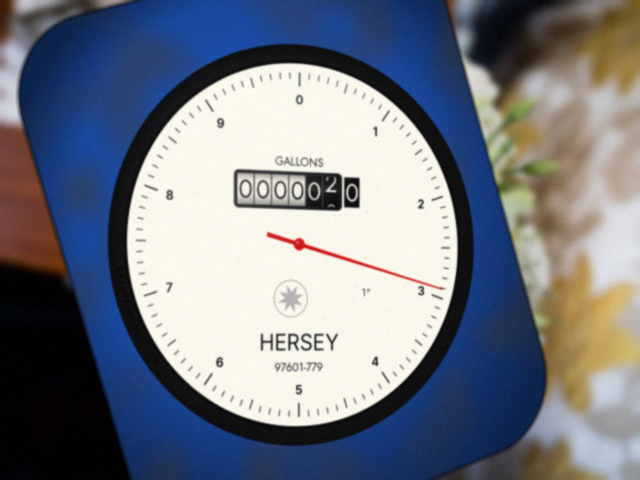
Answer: gal 22.9
